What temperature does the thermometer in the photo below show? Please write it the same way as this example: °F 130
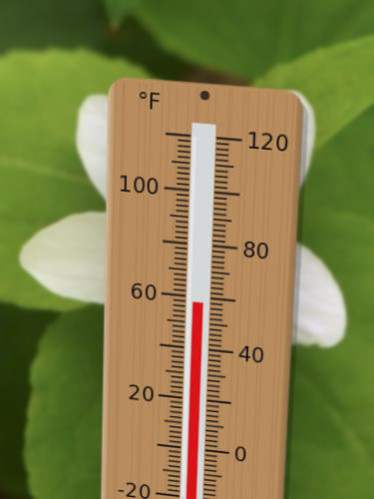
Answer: °F 58
